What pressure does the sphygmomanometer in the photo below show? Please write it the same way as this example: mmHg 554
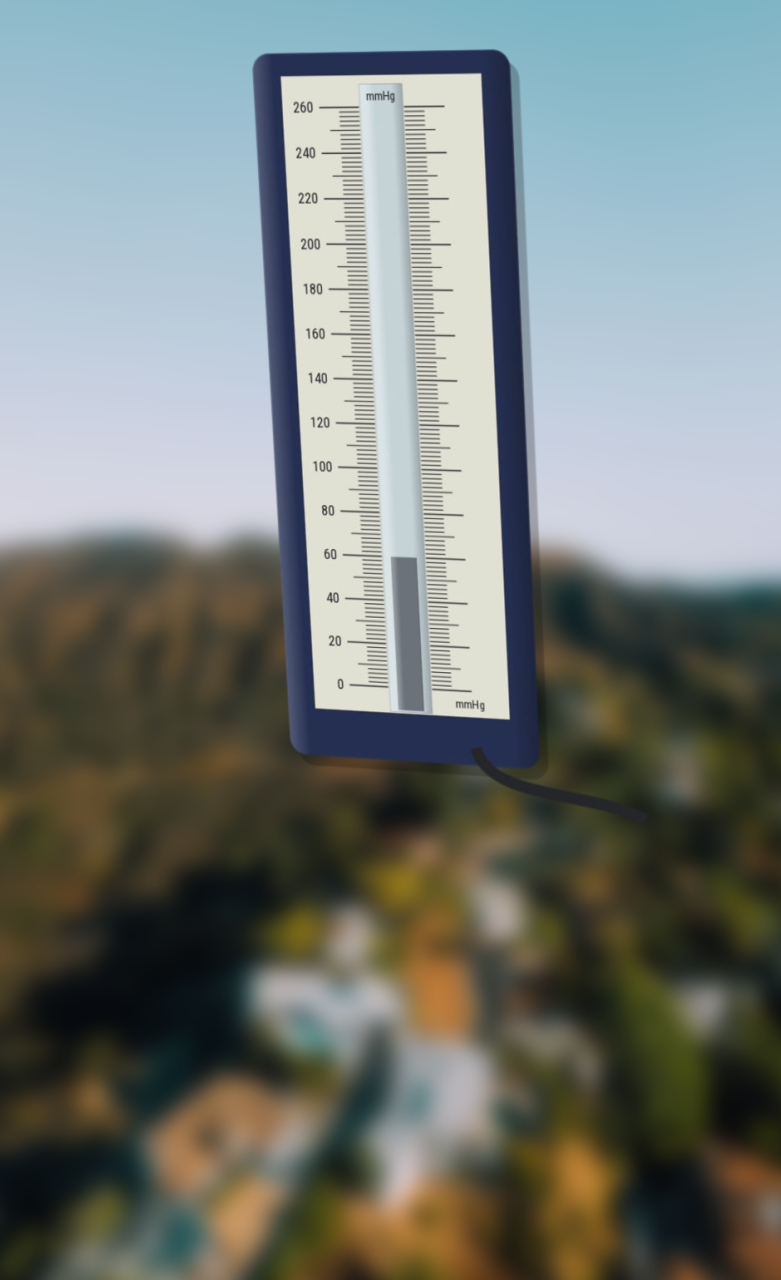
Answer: mmHg 60
